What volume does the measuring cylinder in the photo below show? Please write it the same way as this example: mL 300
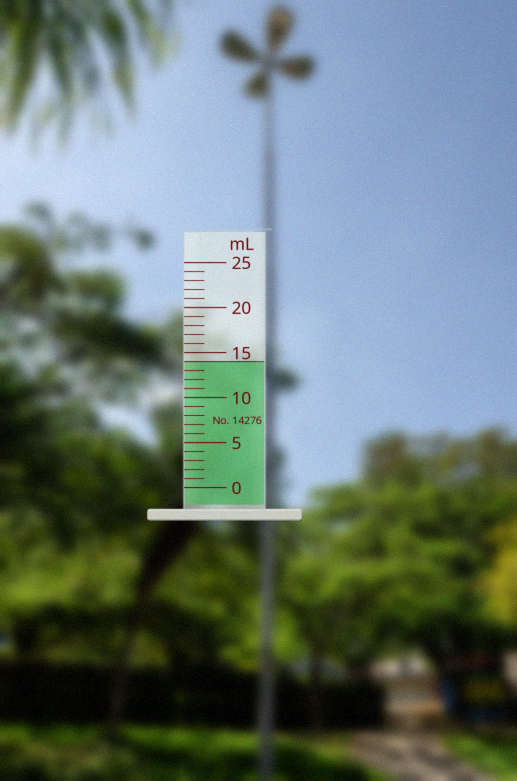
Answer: mL 14
